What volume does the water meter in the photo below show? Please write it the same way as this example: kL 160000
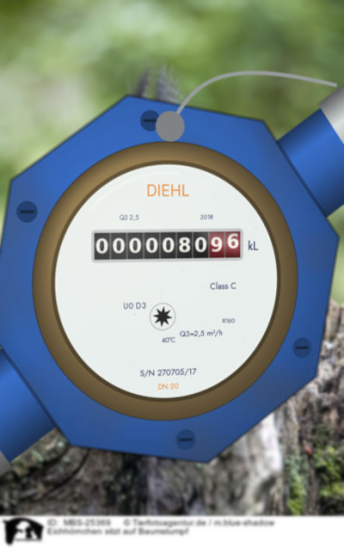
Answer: kL 80.96
